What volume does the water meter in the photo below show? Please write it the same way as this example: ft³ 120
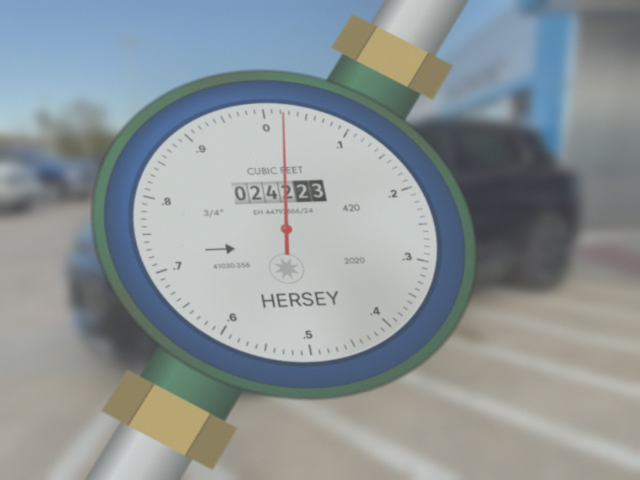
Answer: ft³ 24223.02
